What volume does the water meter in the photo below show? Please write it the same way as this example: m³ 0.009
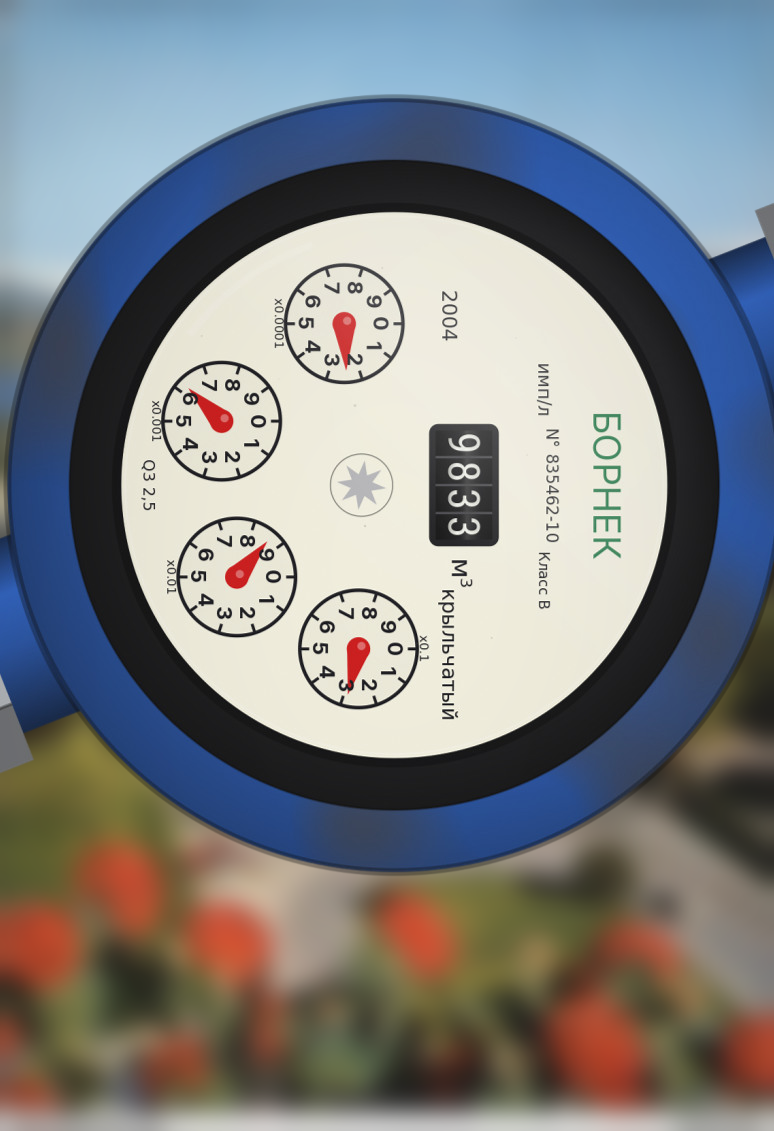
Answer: m³ 9833.2862
